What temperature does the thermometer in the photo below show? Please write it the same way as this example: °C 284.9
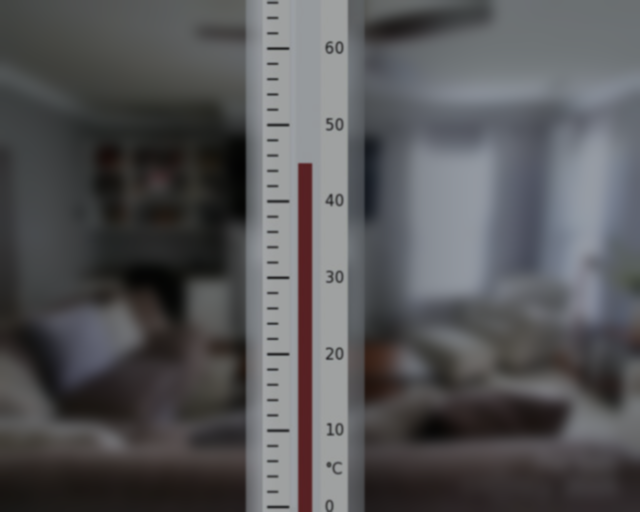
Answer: °C 45
